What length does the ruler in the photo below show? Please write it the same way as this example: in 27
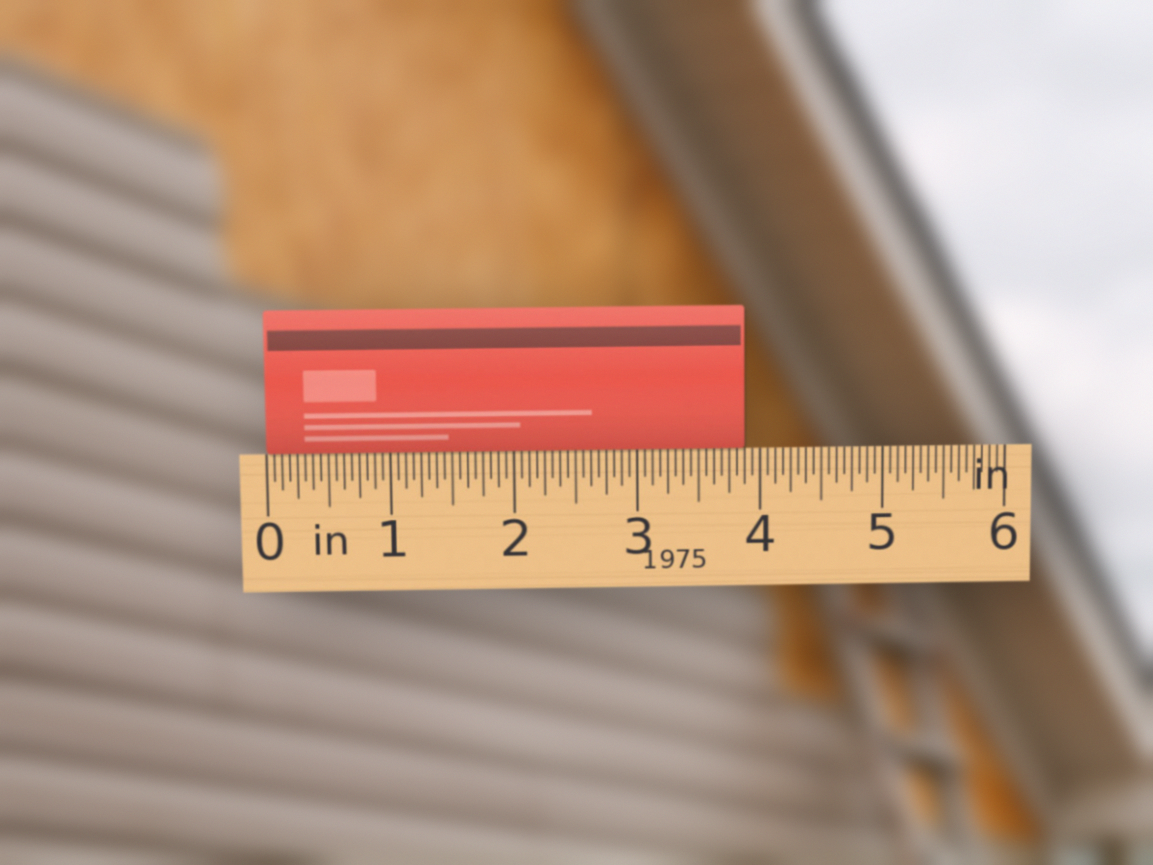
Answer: in 3.875
